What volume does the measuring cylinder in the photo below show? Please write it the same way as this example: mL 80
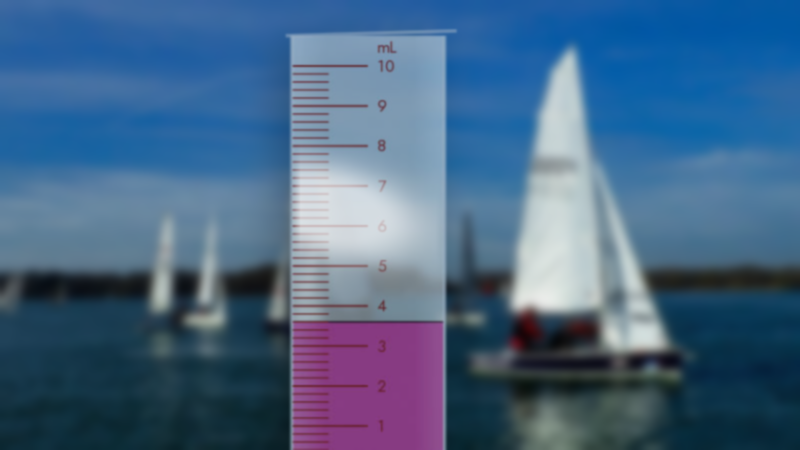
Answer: mL 3.6
